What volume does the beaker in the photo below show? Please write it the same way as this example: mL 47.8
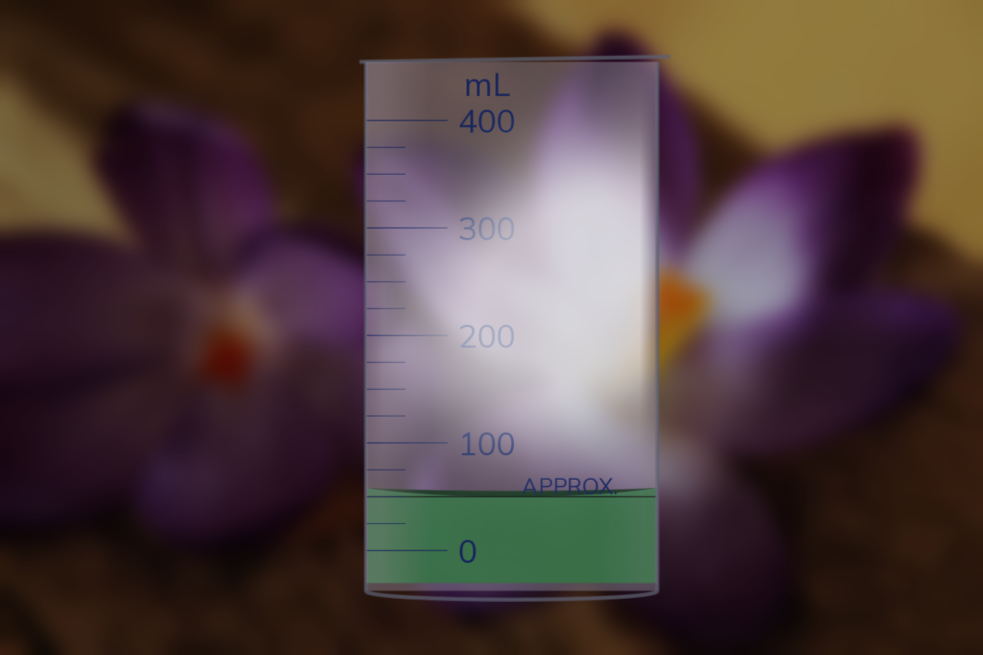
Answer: mL 50
